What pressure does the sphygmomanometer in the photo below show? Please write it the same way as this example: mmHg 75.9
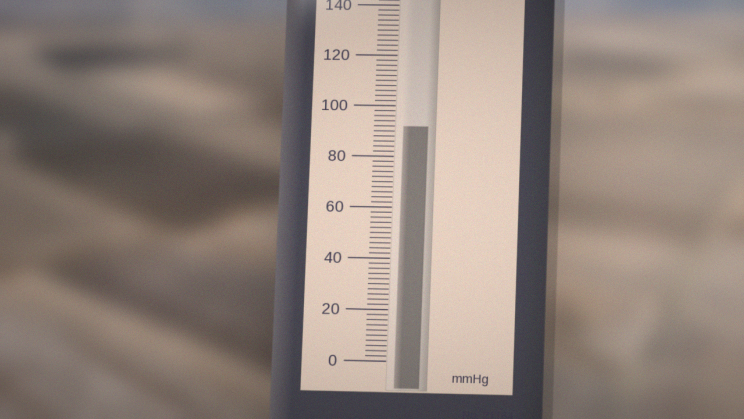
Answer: mmHg 92
